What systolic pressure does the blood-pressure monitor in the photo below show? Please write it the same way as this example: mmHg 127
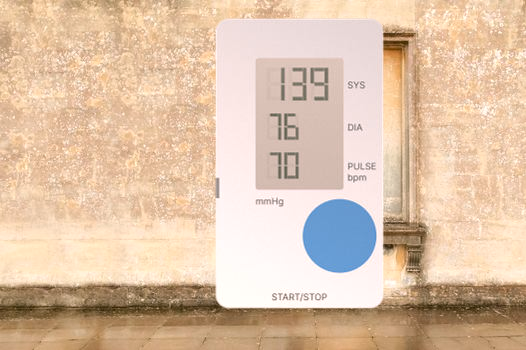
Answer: mmHg 139
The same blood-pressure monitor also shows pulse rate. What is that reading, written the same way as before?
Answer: bpm 70
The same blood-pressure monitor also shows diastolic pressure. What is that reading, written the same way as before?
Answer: mmHg 76
